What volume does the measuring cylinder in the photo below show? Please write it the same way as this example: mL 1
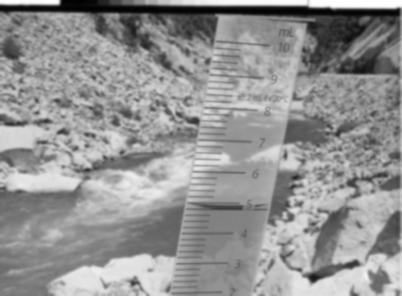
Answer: mL 4.8
